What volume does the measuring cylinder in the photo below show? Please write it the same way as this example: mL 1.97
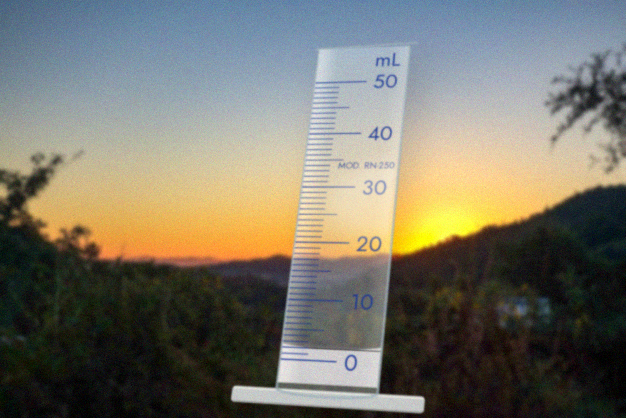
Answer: mL 2
